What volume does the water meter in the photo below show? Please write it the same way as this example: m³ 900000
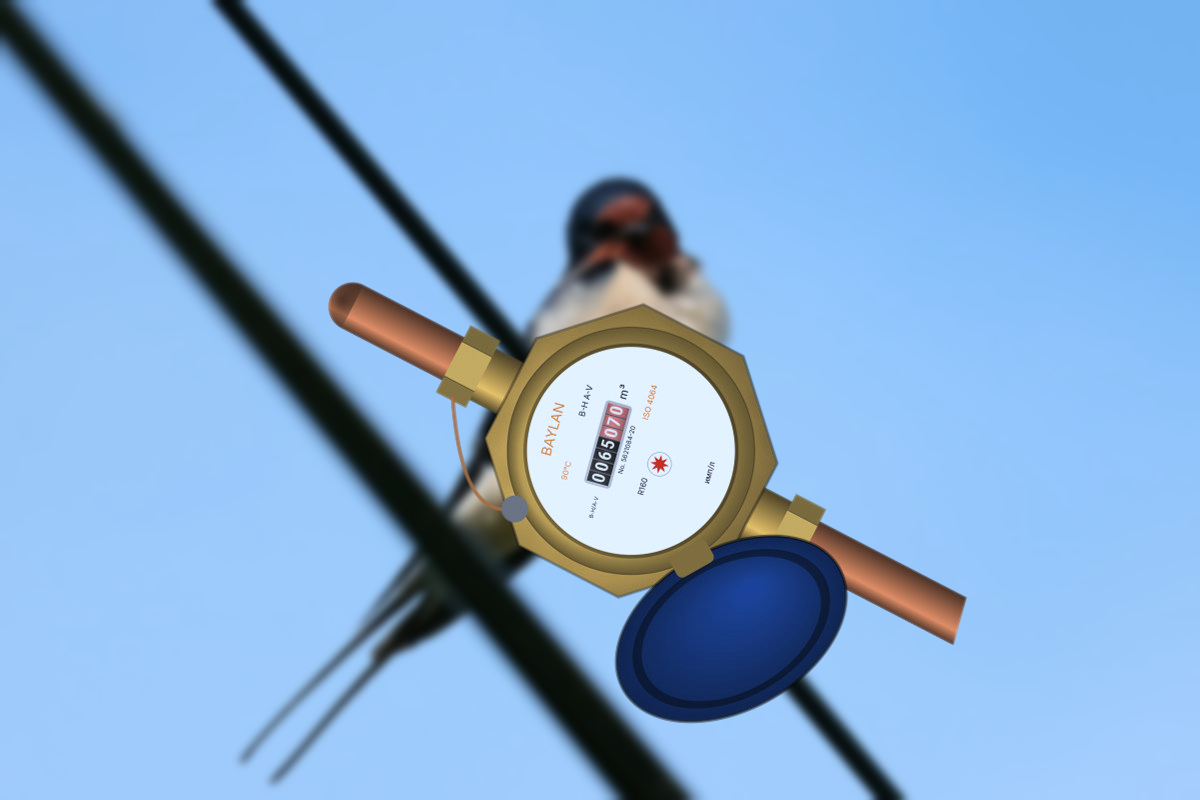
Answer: m³ 65.070
